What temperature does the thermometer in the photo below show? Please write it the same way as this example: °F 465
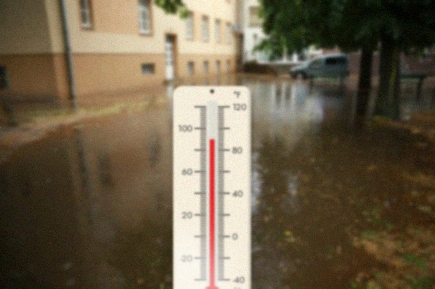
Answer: °F 90
